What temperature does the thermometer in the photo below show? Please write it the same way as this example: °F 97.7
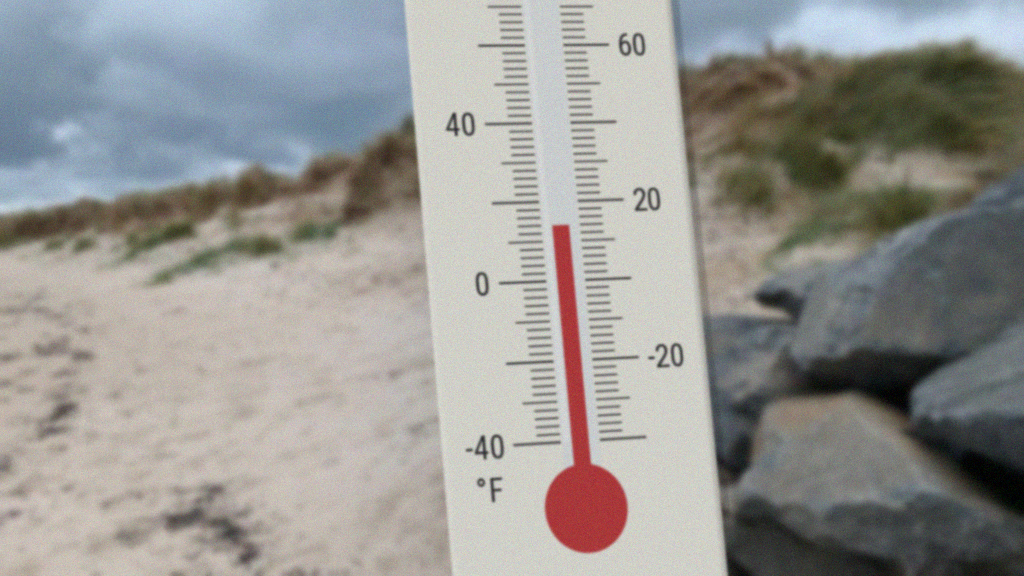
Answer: °F 14
